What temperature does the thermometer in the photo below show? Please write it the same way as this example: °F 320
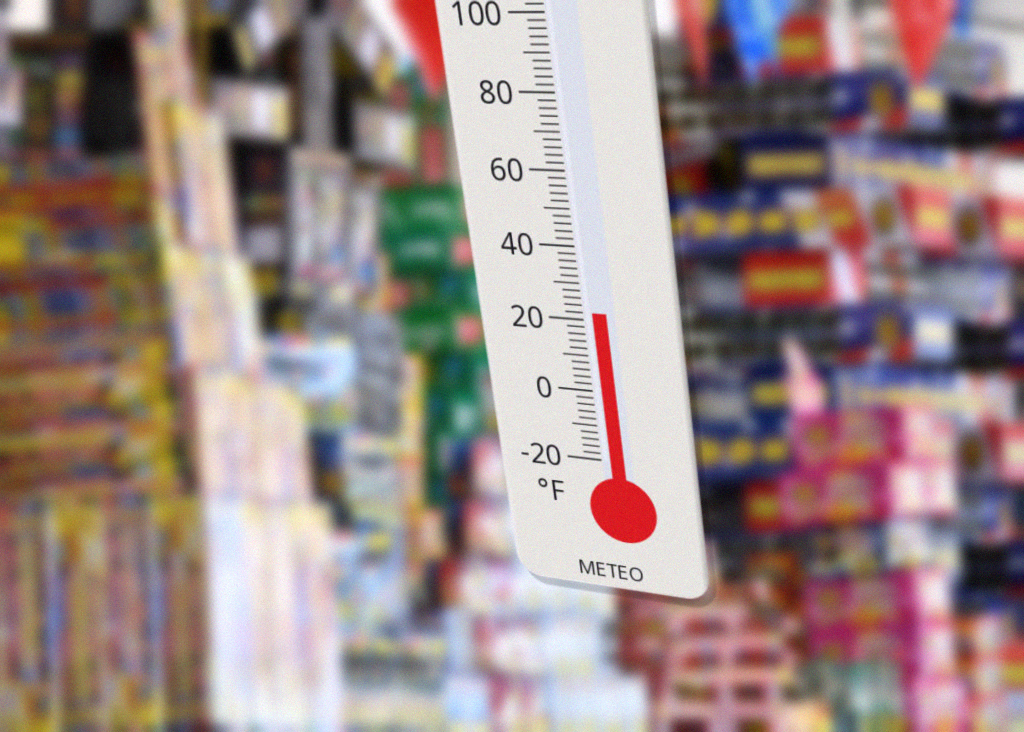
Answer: °F 22
